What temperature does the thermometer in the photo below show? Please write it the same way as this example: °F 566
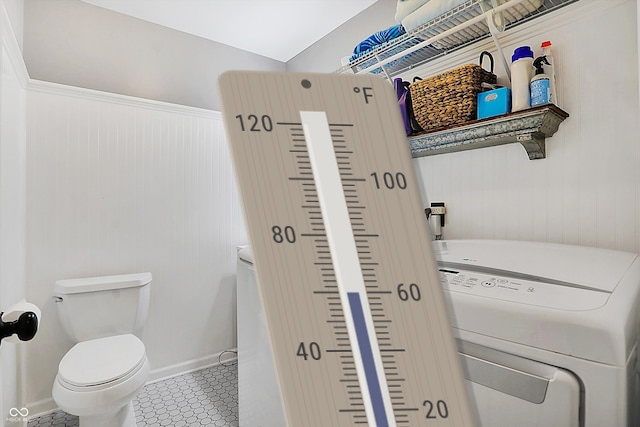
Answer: °F 60
